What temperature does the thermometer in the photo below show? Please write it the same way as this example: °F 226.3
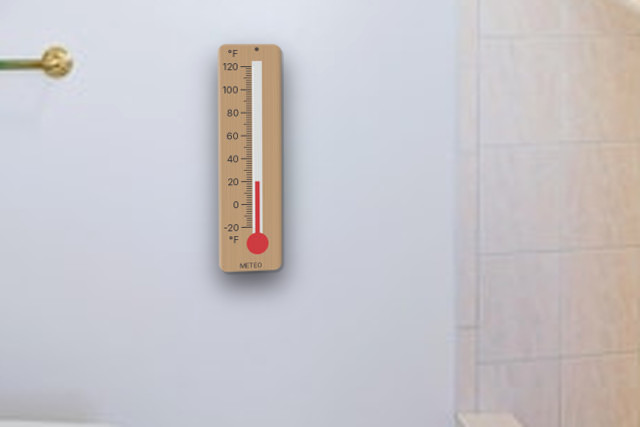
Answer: °F 20
